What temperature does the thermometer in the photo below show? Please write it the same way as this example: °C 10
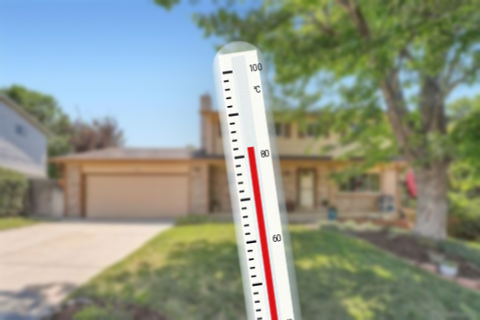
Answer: °C 82
